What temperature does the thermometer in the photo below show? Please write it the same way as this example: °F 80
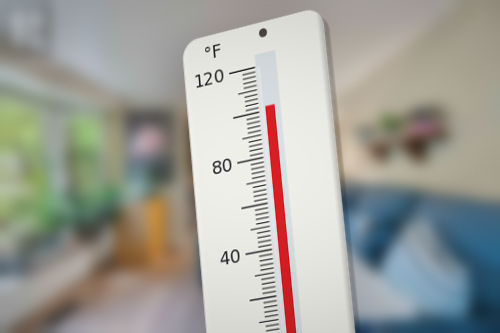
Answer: °F 102
